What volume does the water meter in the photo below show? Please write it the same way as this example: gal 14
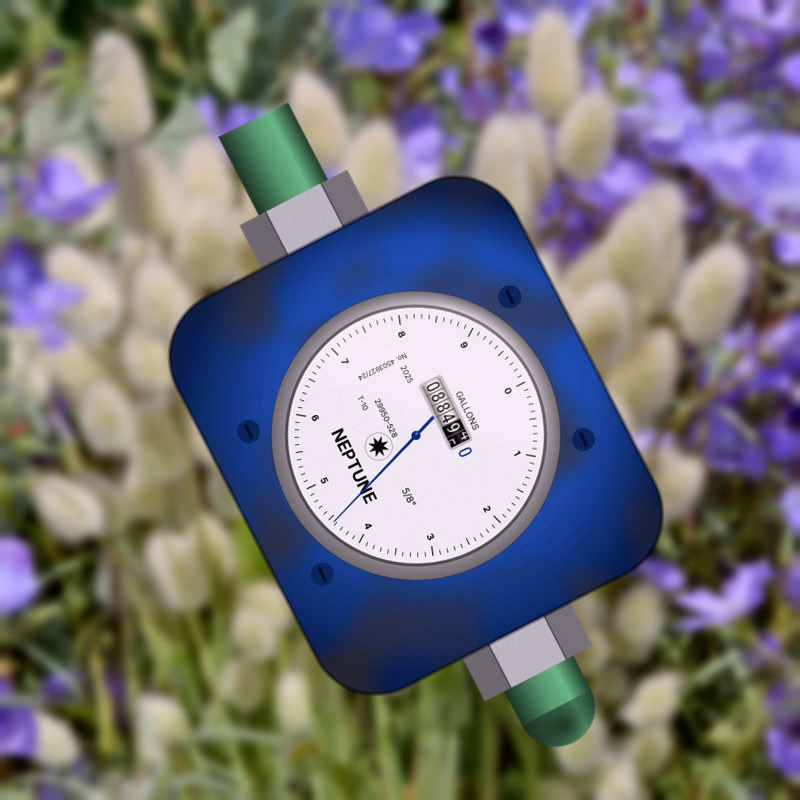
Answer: gal 884944.4
